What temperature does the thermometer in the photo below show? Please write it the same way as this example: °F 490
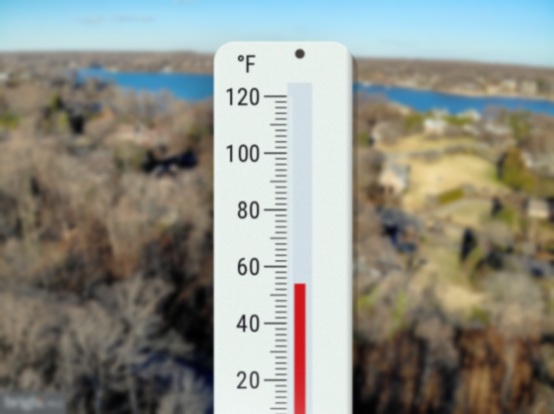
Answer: °F 54
